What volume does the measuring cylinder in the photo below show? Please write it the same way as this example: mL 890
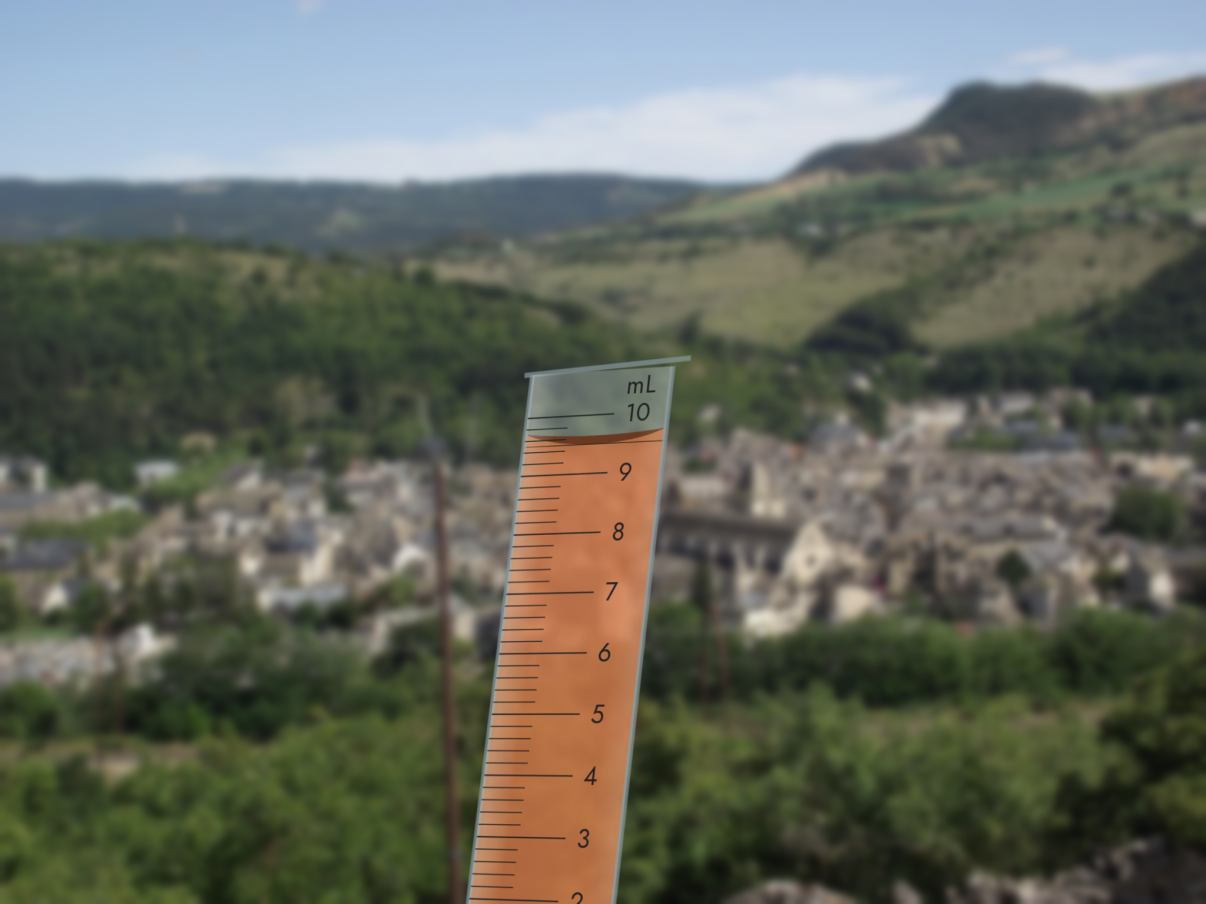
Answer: mL 9.5
